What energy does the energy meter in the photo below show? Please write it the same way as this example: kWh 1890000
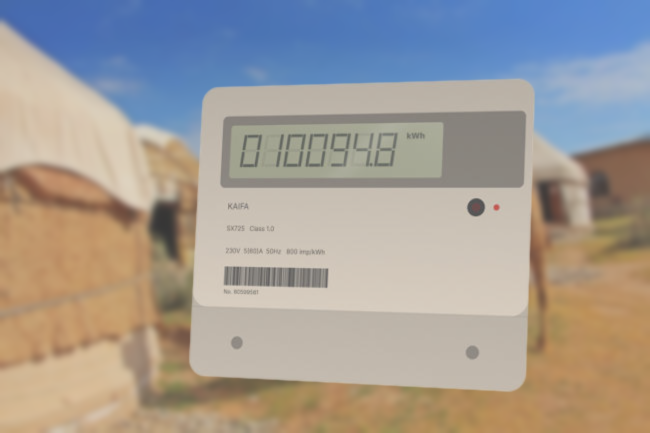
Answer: kWh 10094.8
